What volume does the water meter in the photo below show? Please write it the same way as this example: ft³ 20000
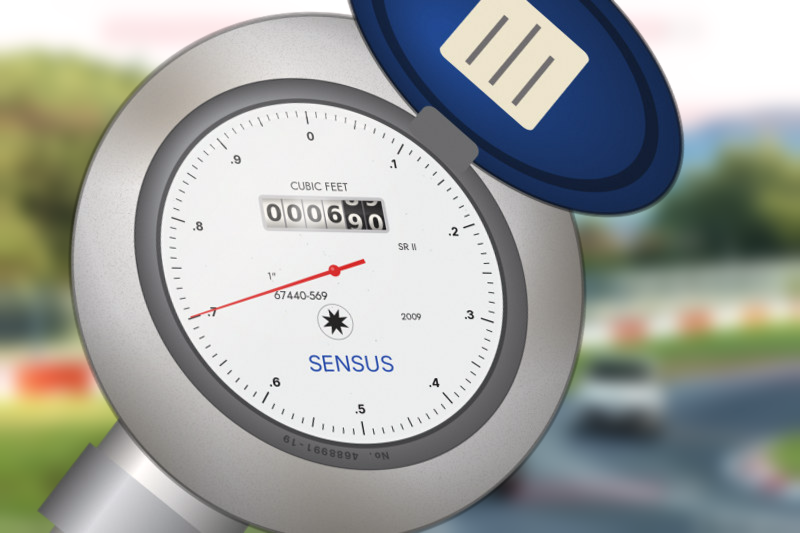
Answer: ft³ 689.70
